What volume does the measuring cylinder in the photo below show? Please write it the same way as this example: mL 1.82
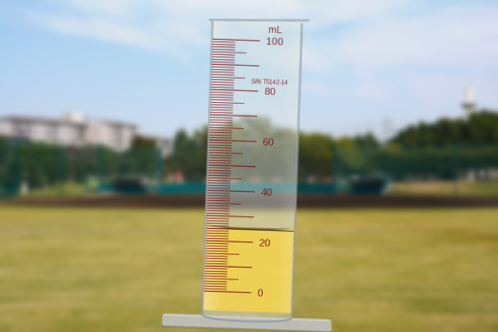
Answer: mL 25
